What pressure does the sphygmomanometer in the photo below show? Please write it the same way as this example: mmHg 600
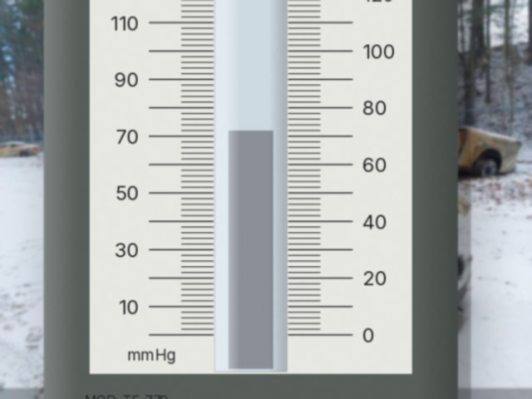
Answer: mmHg 72
